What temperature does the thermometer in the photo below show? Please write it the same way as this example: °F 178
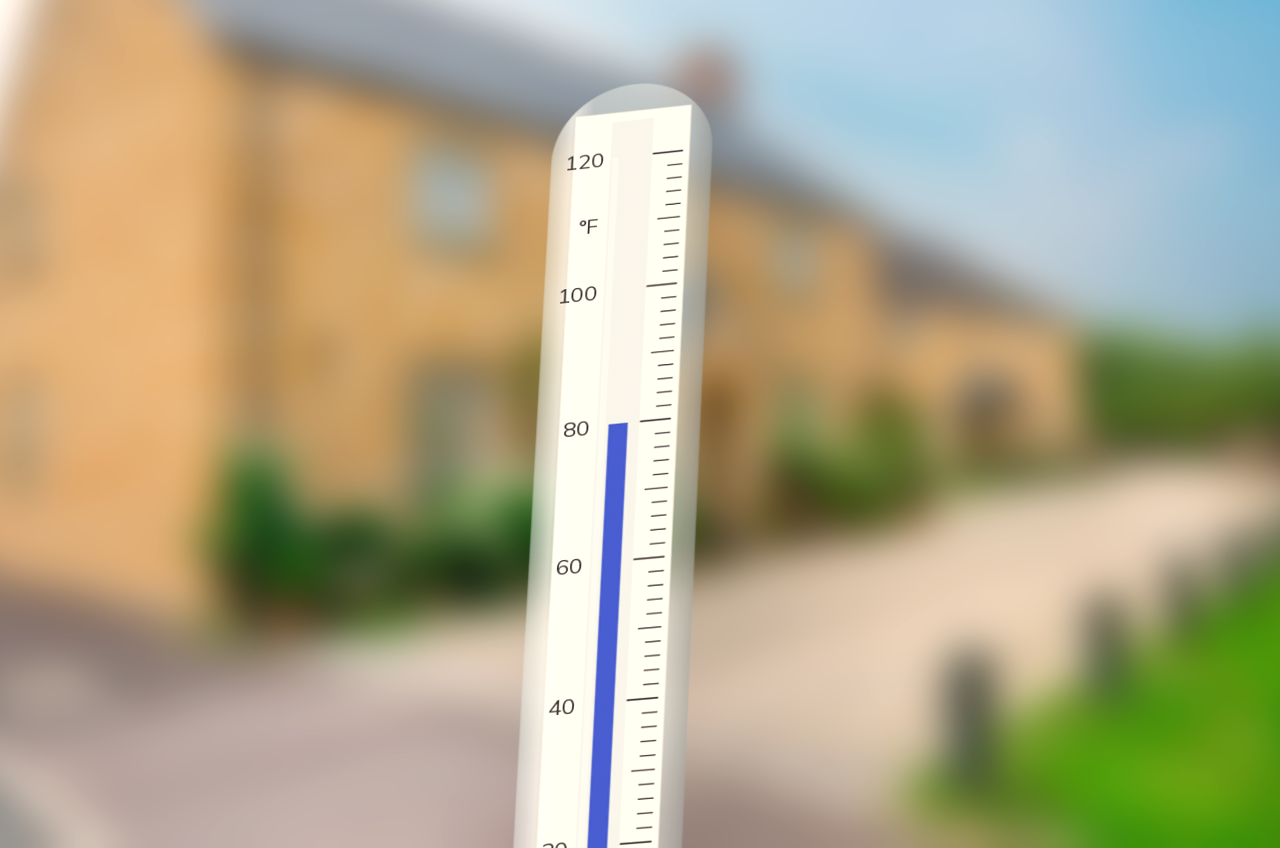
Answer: °F 80
